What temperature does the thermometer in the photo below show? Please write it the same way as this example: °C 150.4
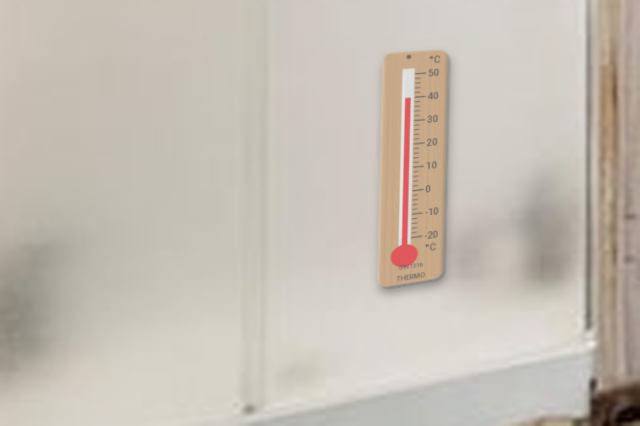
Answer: °C 40
